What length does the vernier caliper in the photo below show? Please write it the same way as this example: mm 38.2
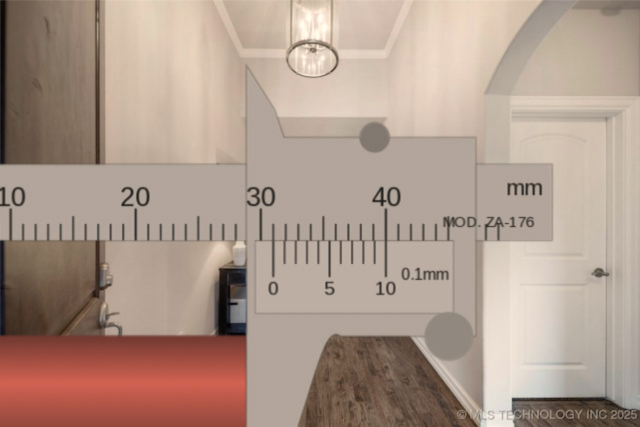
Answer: mm 31.0
